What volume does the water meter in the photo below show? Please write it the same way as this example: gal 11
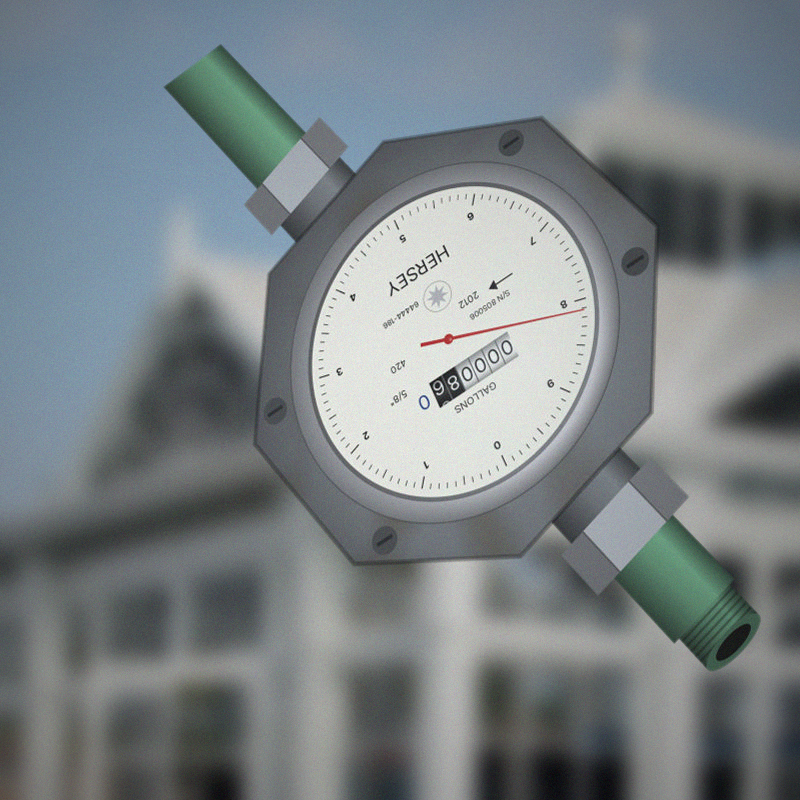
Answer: gal 858.1
